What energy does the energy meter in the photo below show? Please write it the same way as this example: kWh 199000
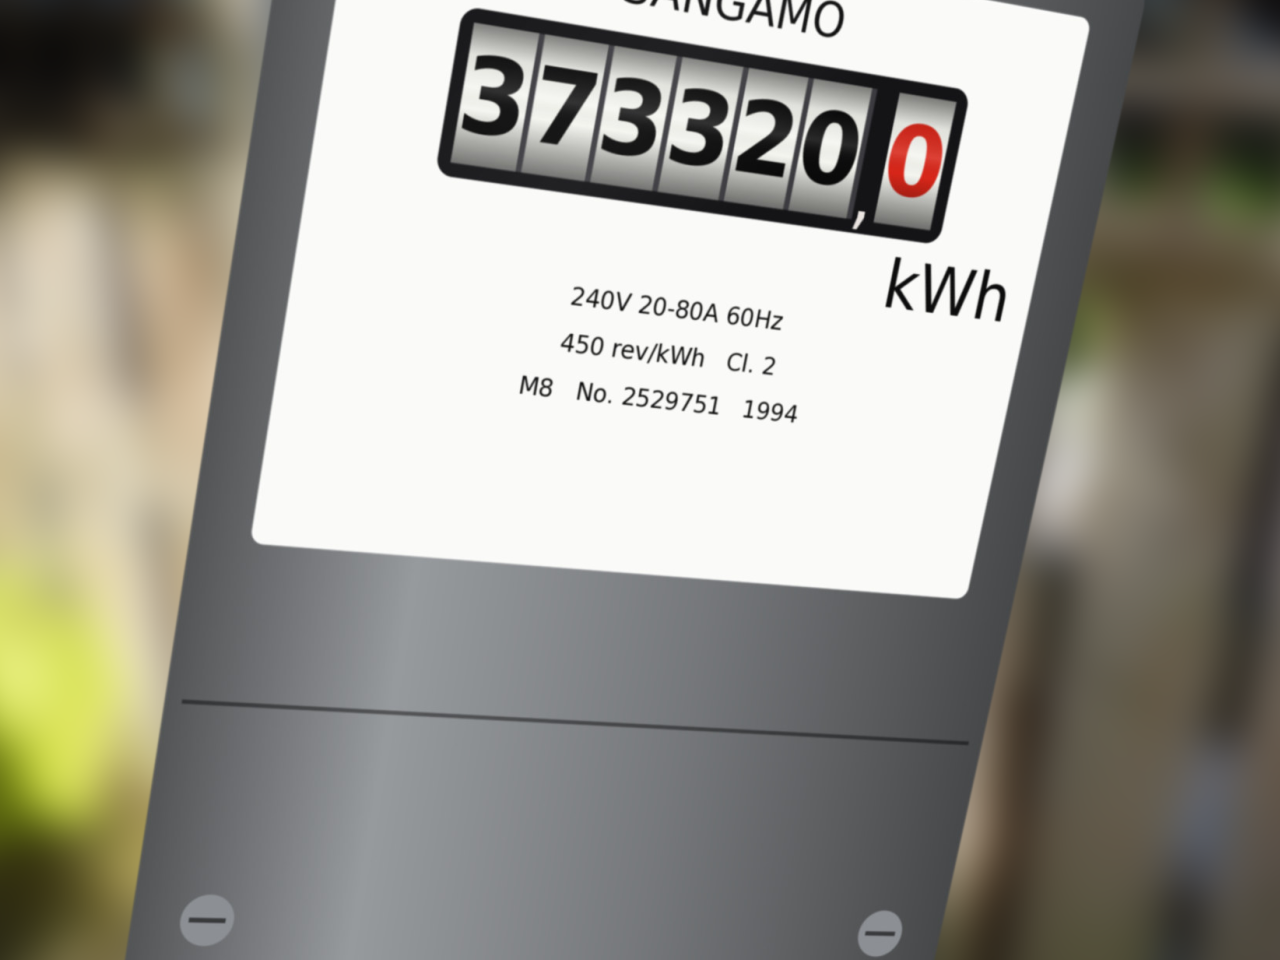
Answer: kWh 373320.0
